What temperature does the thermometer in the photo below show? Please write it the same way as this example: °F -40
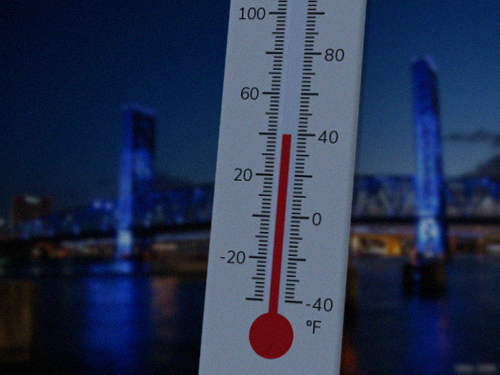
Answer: °F 40
